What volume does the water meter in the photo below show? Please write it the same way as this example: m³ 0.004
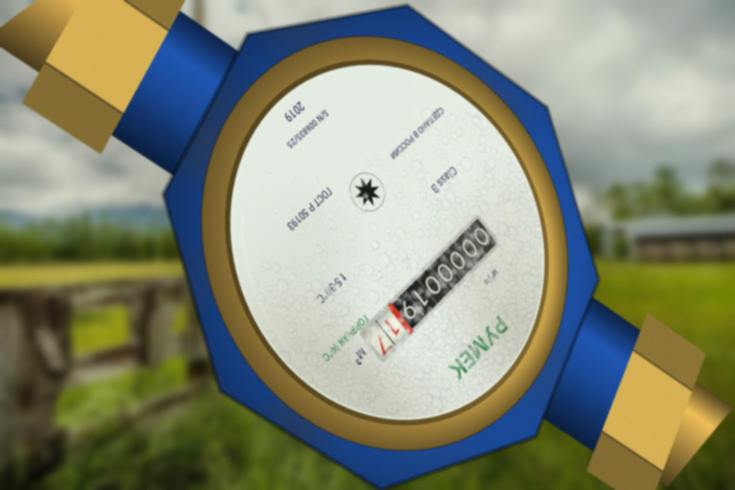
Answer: m³ 19.17
